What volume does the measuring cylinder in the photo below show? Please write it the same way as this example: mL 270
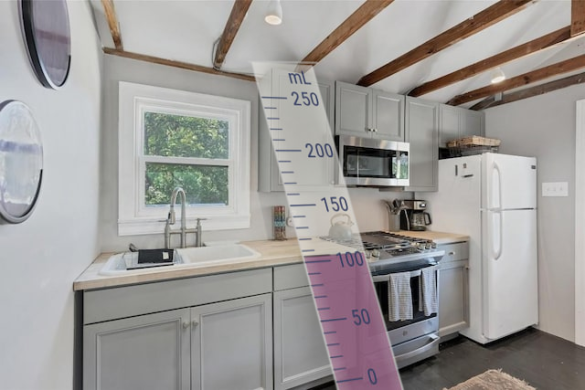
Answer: mL 105
